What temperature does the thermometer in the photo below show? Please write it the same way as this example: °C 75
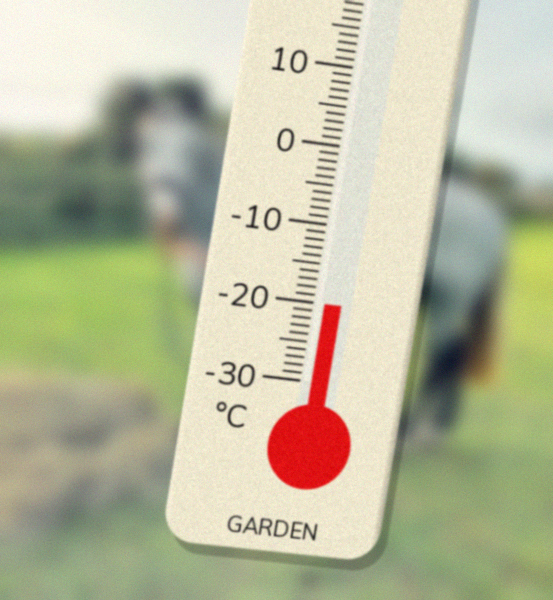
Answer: °C -20
